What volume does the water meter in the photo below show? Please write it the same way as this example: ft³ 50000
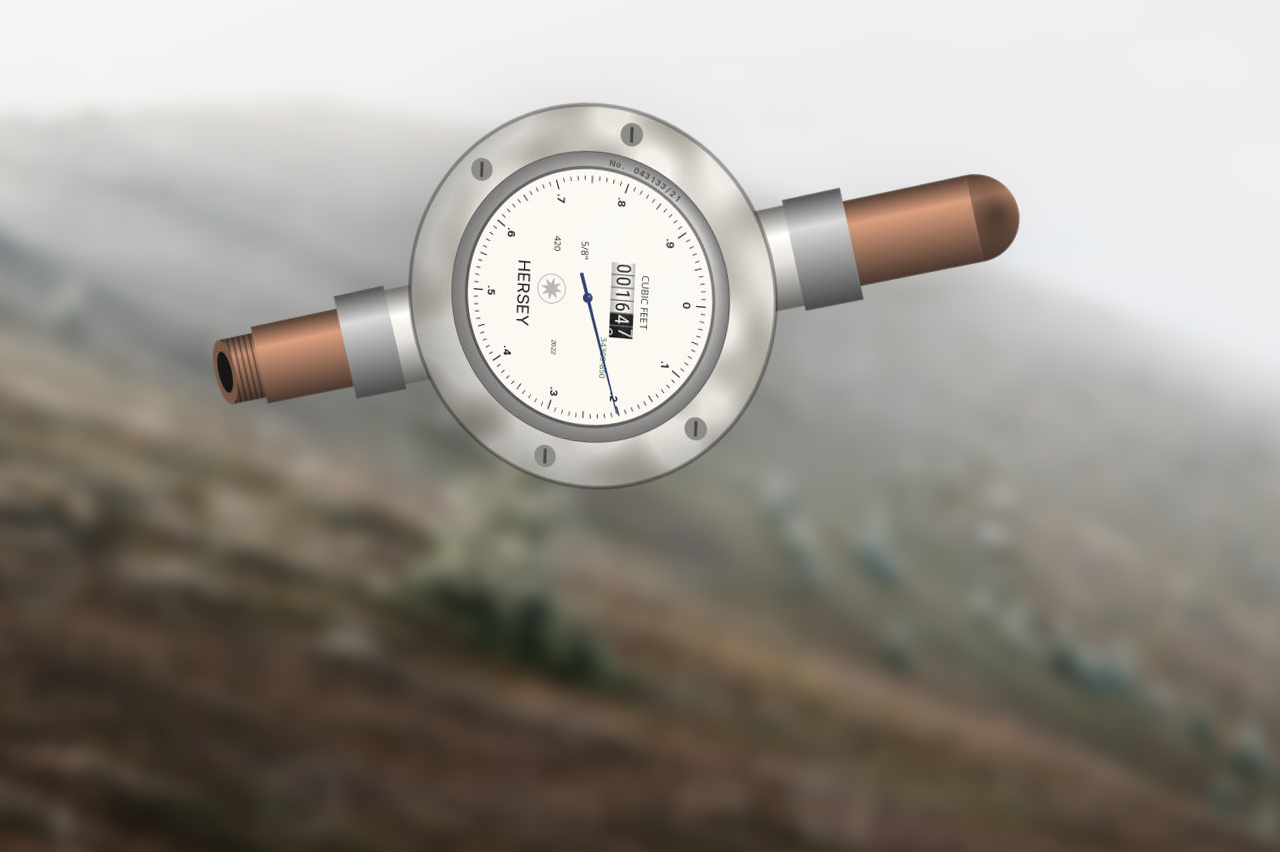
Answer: ft³ 1647.20
